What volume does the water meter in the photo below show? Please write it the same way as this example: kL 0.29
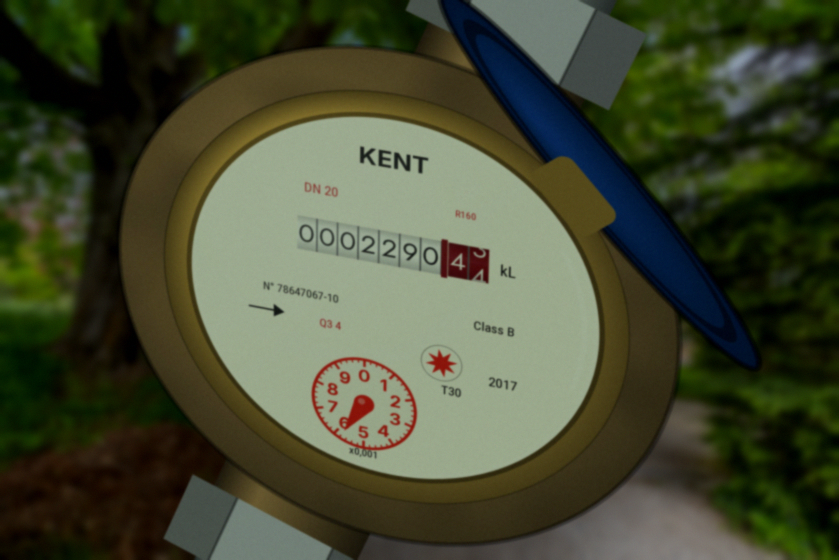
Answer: kL 2290.435
